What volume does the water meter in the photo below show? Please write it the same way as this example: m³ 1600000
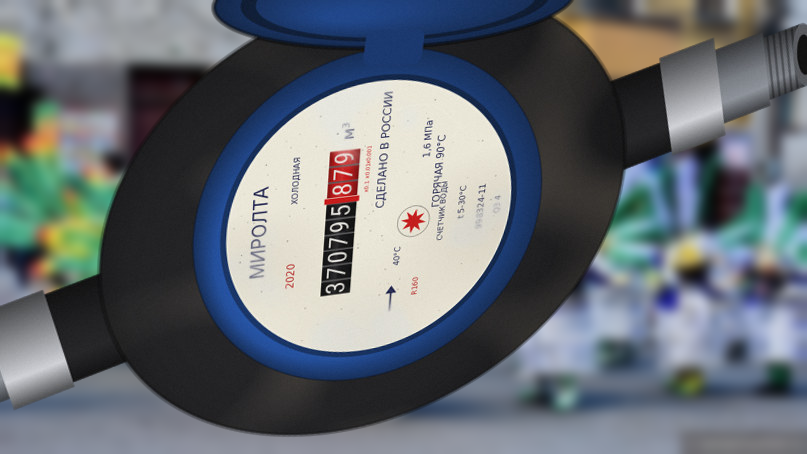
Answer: m³ 370795.879
